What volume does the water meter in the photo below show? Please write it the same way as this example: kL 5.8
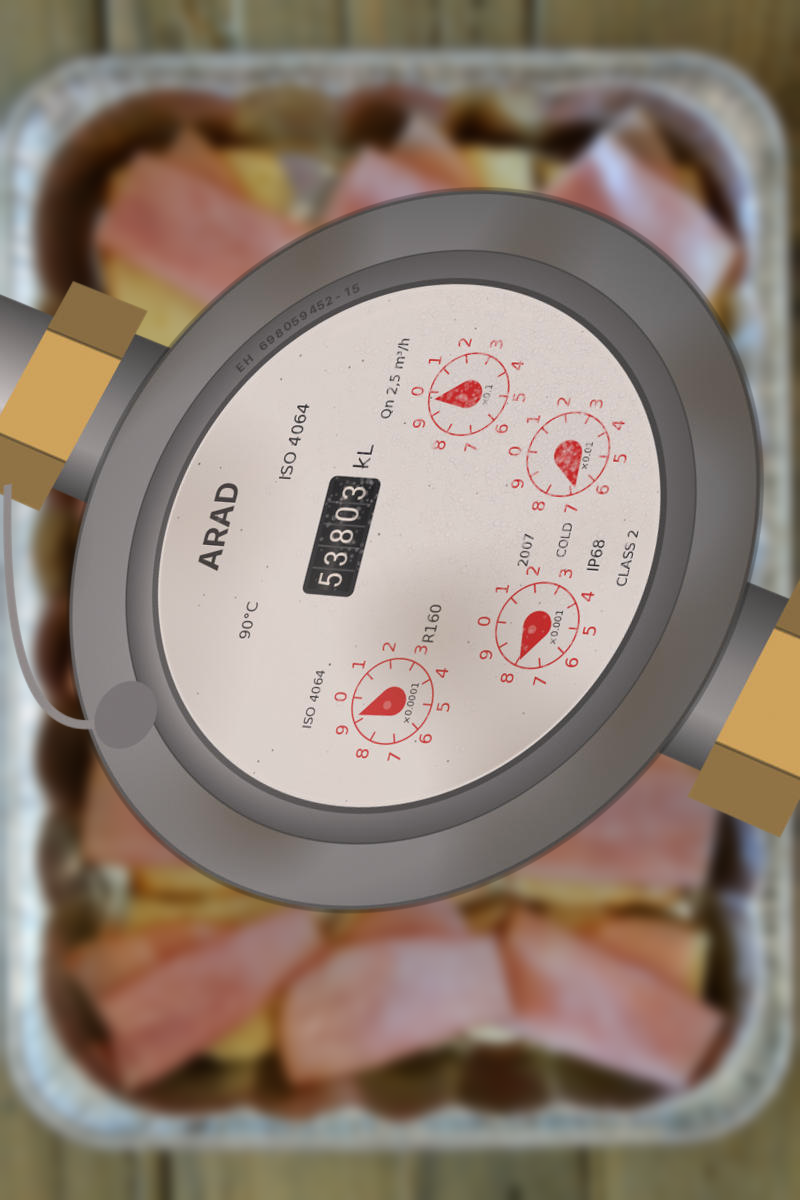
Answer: kL 53802.9679
